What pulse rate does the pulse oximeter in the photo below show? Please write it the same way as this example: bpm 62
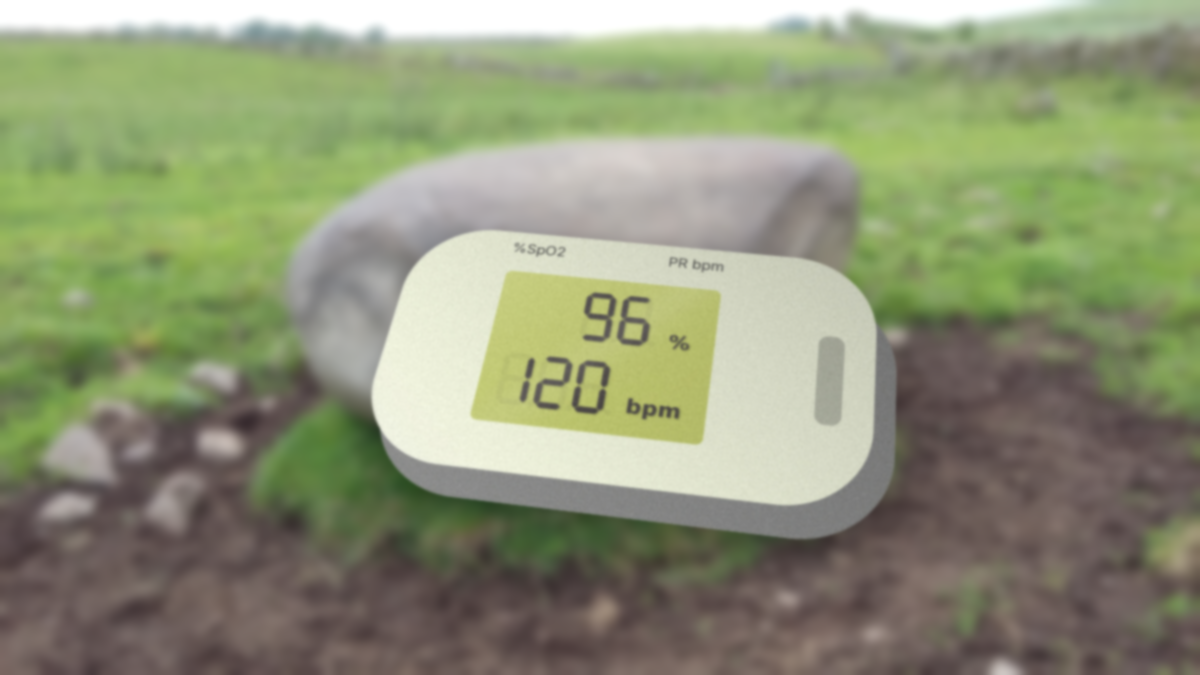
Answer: bpm 120
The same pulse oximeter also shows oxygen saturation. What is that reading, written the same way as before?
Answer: % 96
